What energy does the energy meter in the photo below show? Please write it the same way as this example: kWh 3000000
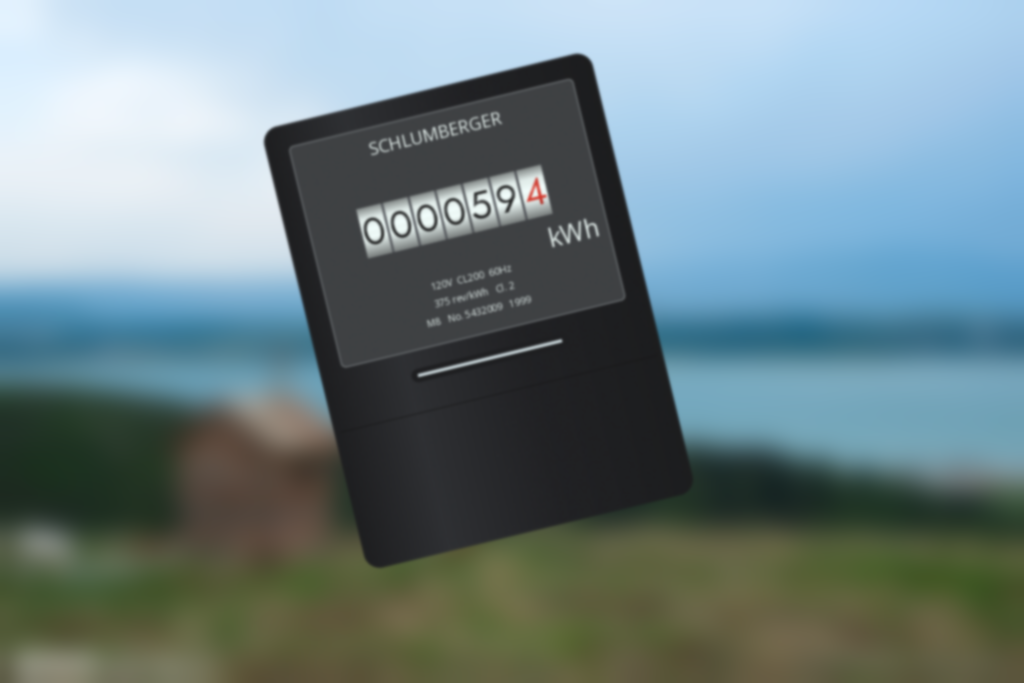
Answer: kWh 59.4
